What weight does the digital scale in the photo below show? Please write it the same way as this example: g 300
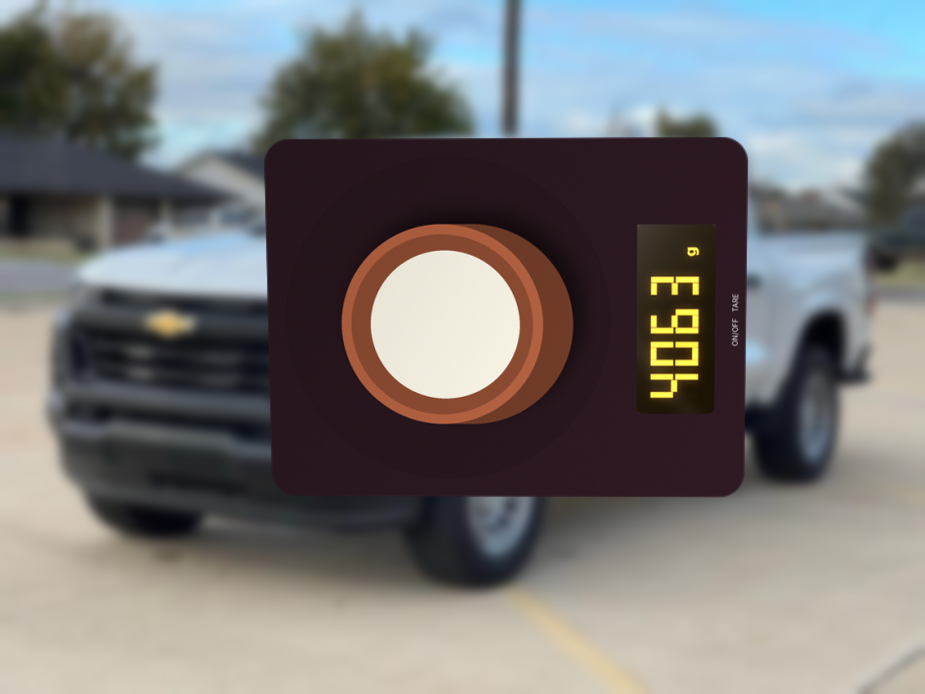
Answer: g 4063
